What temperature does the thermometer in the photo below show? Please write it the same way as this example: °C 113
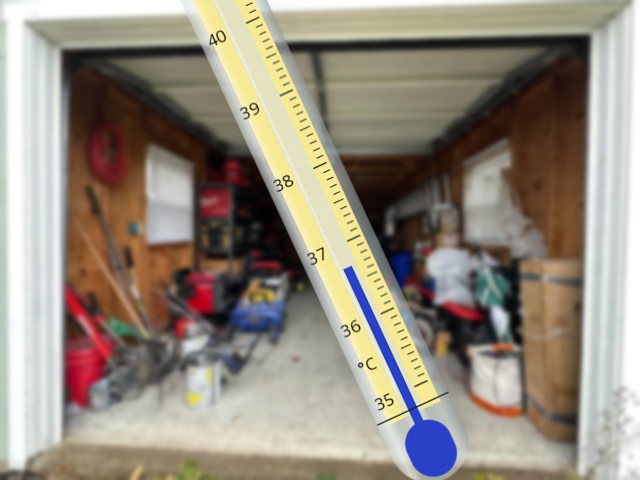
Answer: °C 36.7
